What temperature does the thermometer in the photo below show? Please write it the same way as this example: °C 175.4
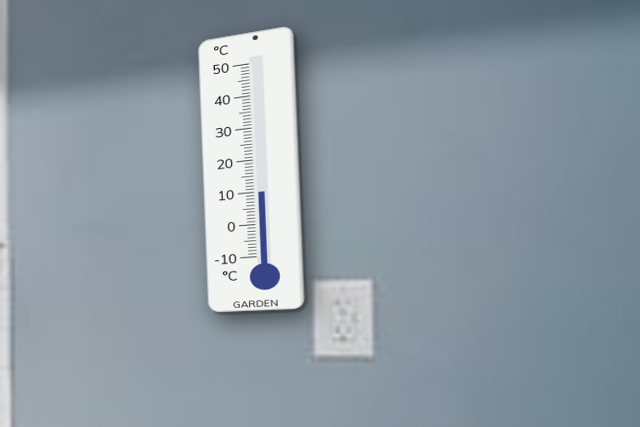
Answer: °C 10
